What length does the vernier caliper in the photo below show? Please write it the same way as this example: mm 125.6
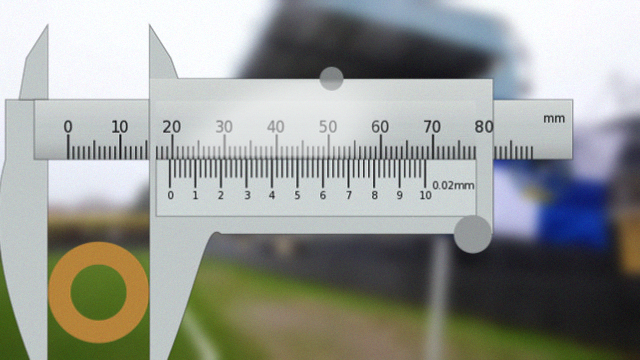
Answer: mm 19.5
